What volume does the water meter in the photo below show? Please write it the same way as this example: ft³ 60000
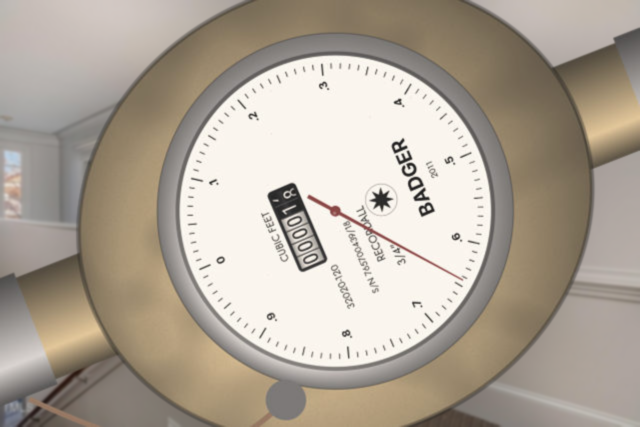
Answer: ft³ 17.64
